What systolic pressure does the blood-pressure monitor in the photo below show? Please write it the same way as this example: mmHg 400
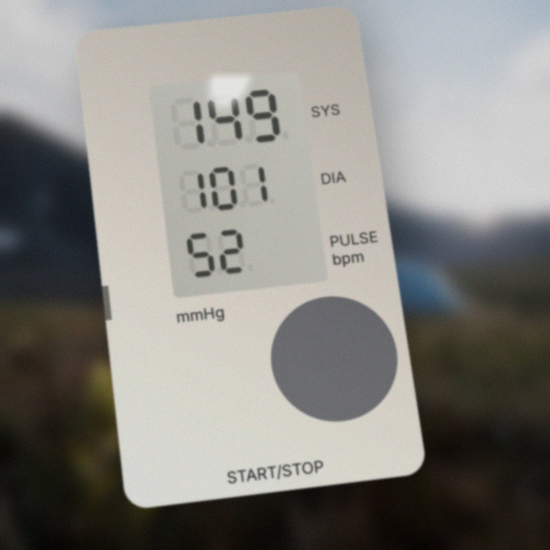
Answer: mmHg 149
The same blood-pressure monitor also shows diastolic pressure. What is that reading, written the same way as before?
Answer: mmHg 101
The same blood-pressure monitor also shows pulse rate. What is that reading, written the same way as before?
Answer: bpm 52
